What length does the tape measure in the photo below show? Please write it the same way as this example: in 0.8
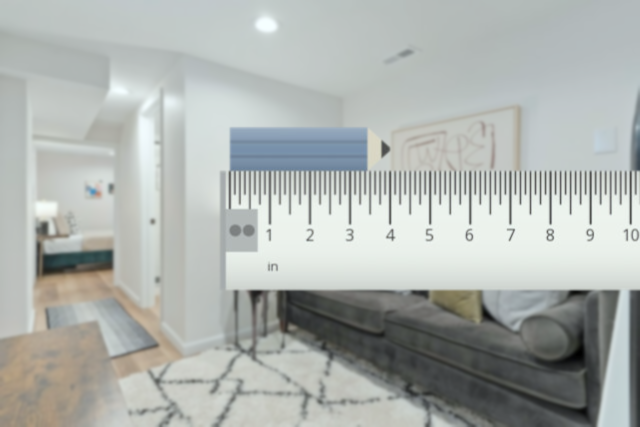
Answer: in 4
